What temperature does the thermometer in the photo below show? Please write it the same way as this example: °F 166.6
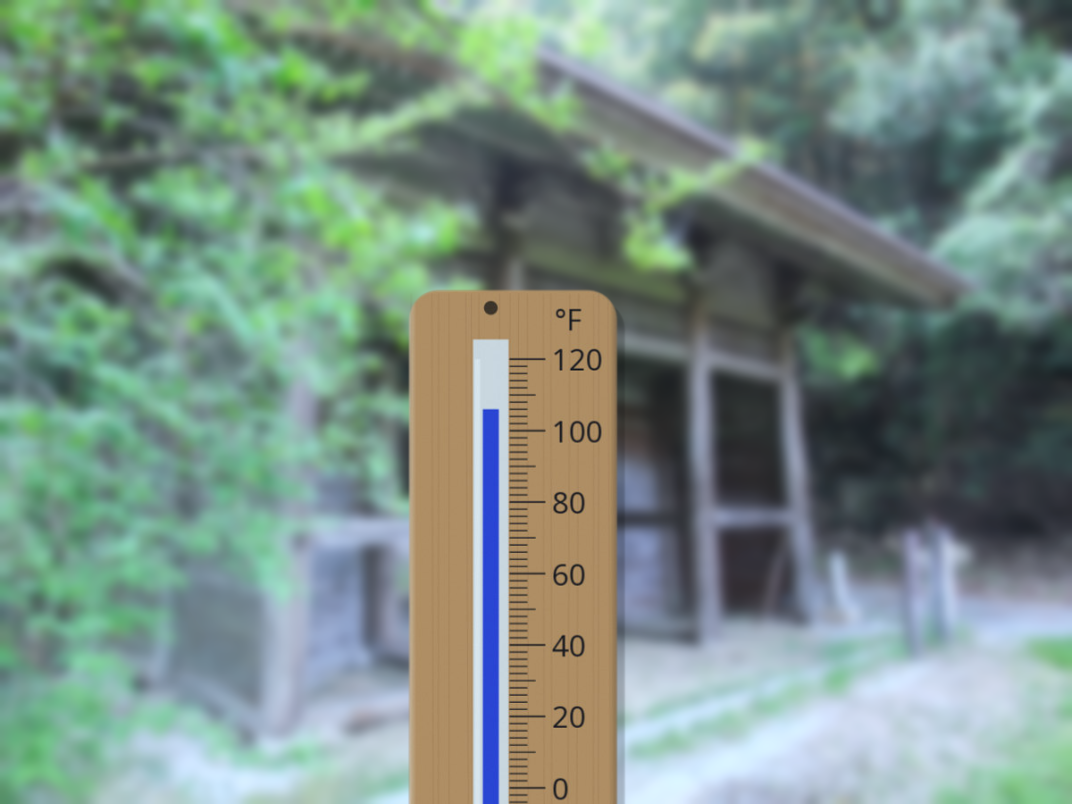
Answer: °F 106
